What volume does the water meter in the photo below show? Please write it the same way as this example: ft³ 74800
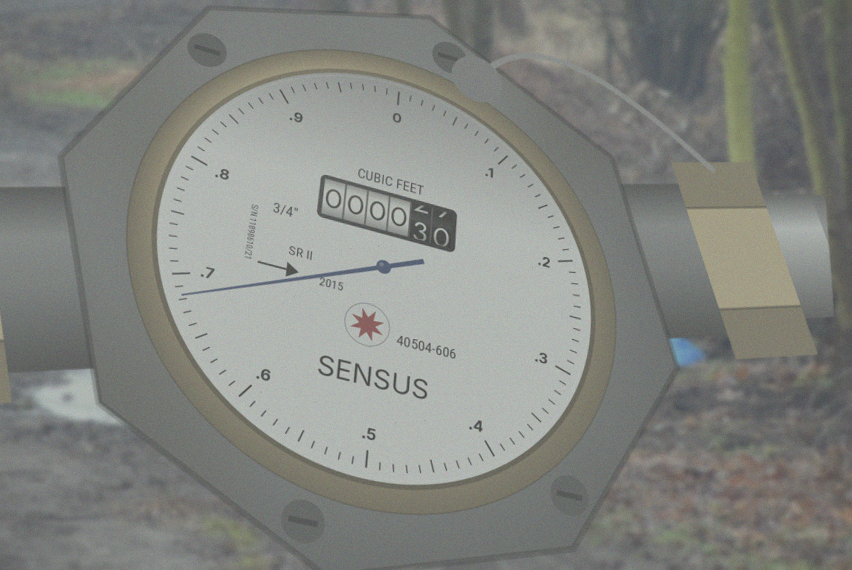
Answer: ft³ 29.68
